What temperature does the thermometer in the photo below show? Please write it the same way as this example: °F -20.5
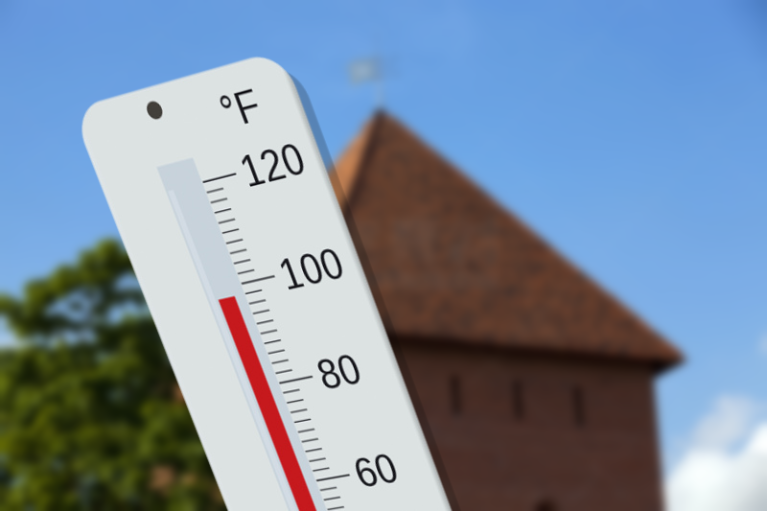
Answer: °F 98
